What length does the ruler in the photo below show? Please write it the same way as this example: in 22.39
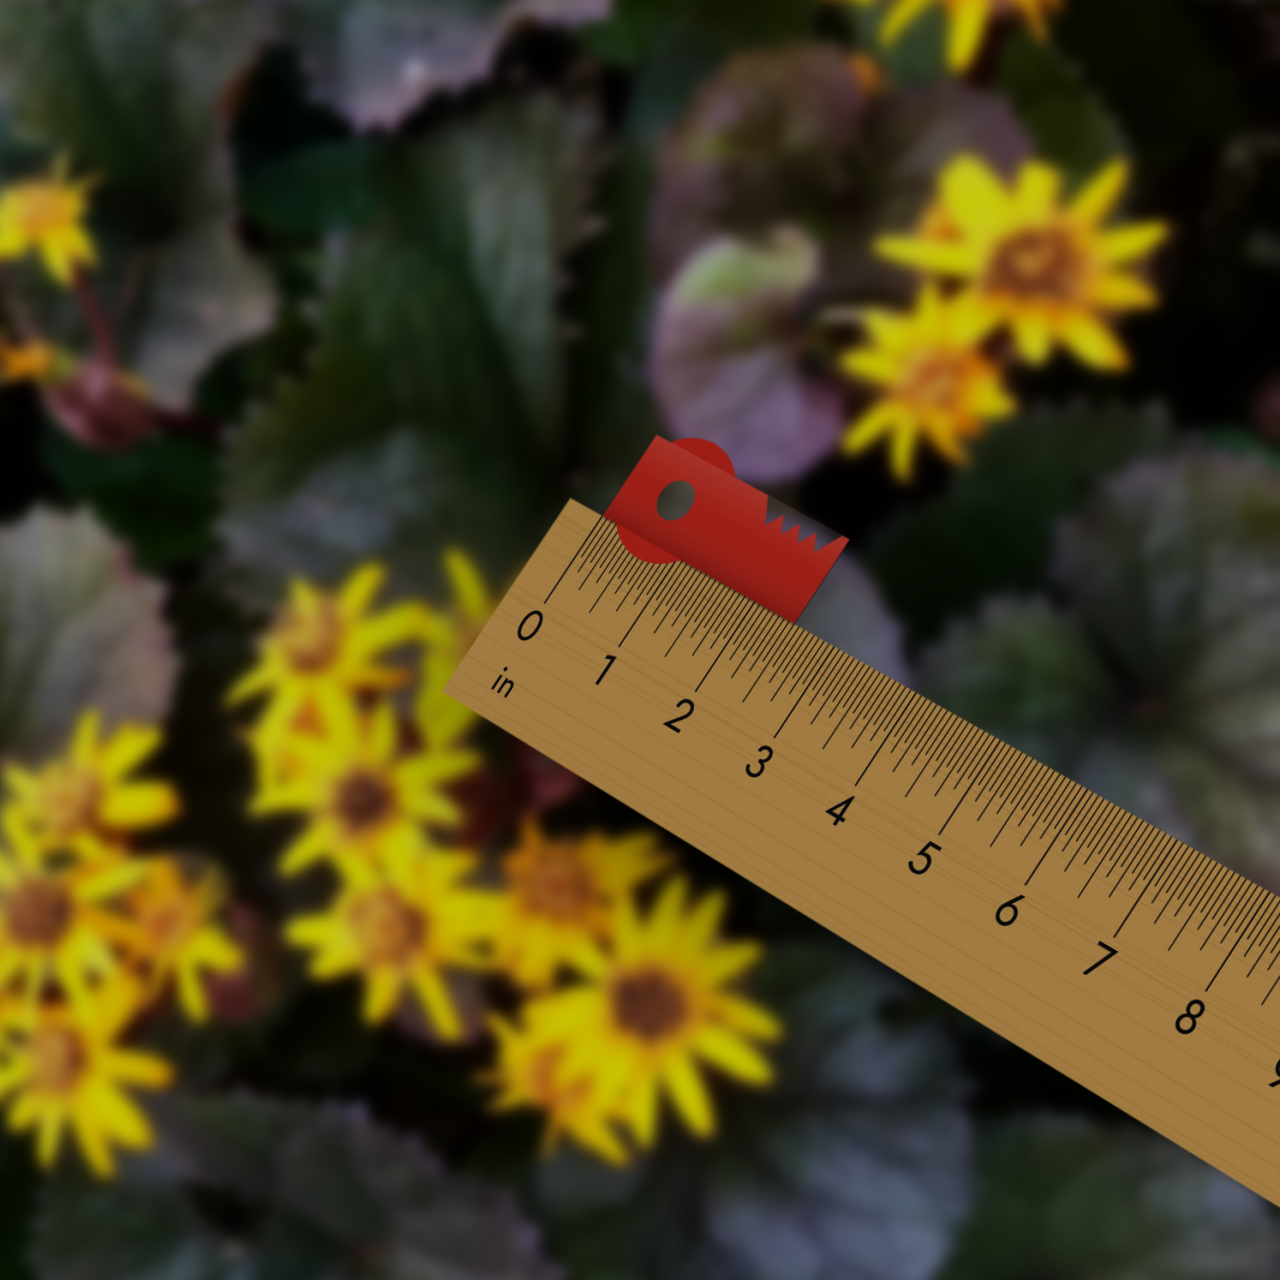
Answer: in 2.5
